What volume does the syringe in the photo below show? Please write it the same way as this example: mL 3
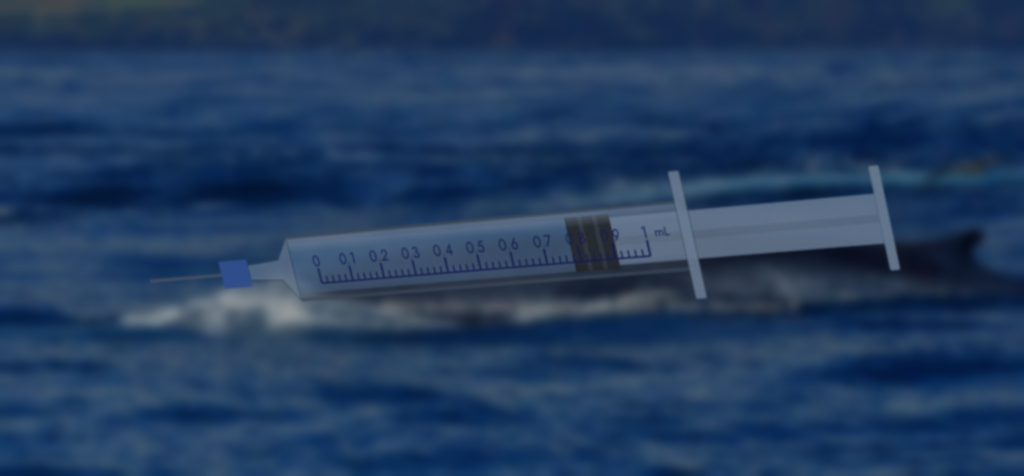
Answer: mL 0.78
